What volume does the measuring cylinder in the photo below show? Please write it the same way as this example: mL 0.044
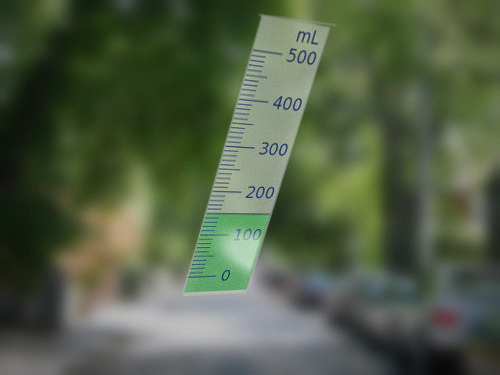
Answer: mL 150
